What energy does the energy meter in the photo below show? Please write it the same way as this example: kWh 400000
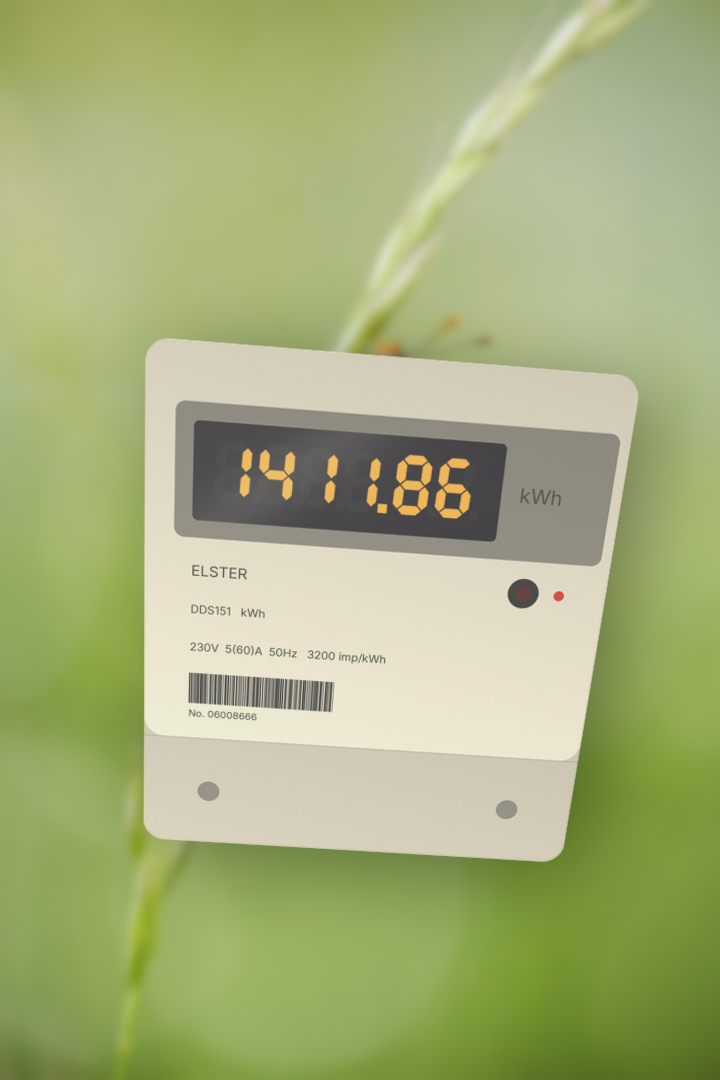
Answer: kWh 1411.86
